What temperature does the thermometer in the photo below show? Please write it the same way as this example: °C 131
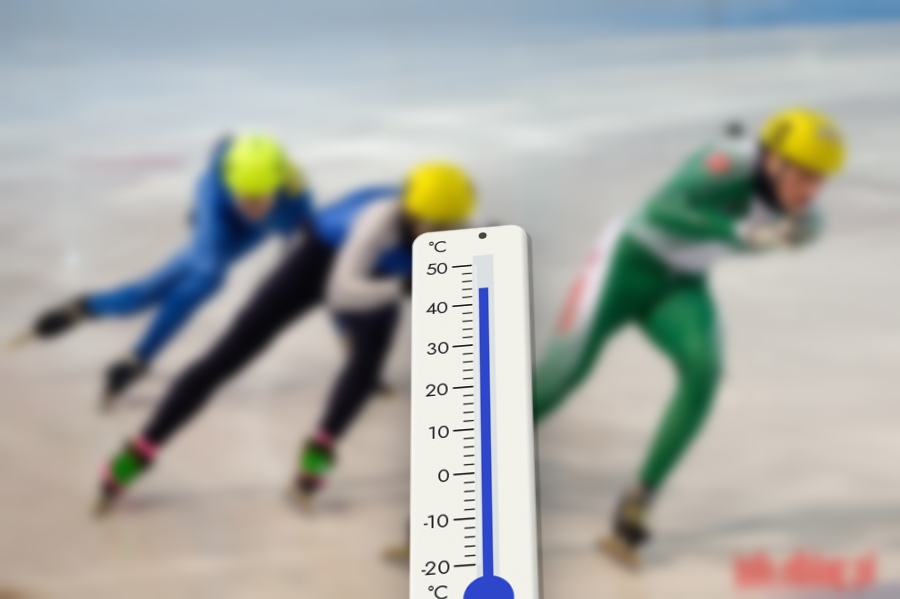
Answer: °C 44
